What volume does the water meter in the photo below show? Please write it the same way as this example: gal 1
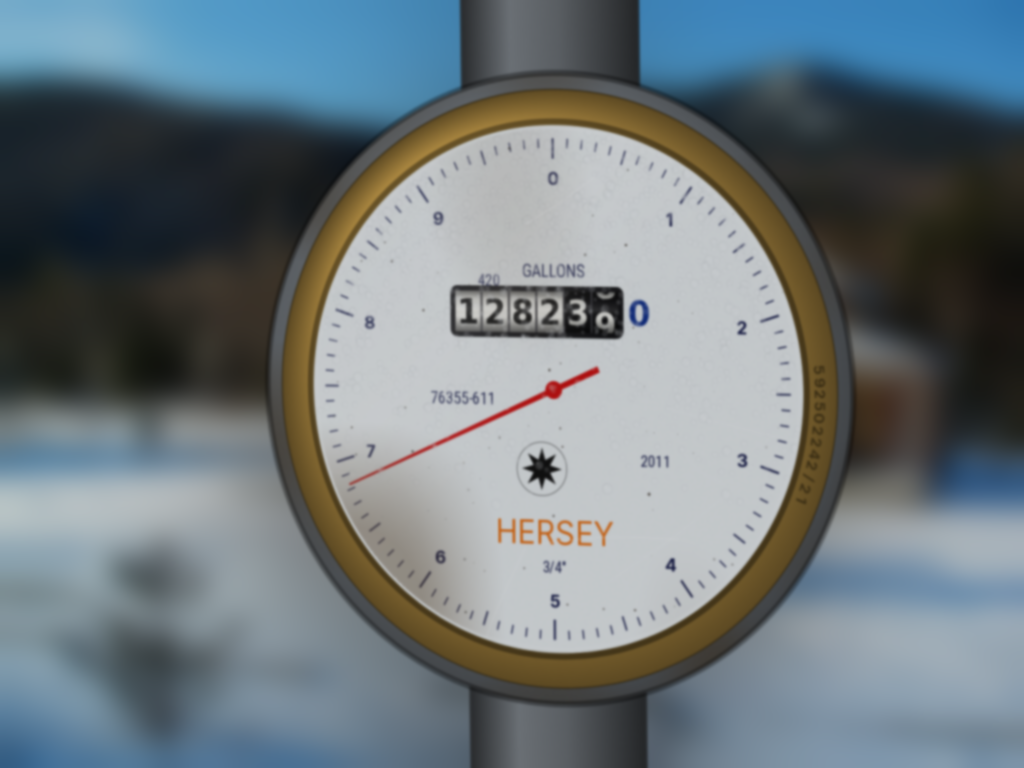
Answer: gal 1282386.8
